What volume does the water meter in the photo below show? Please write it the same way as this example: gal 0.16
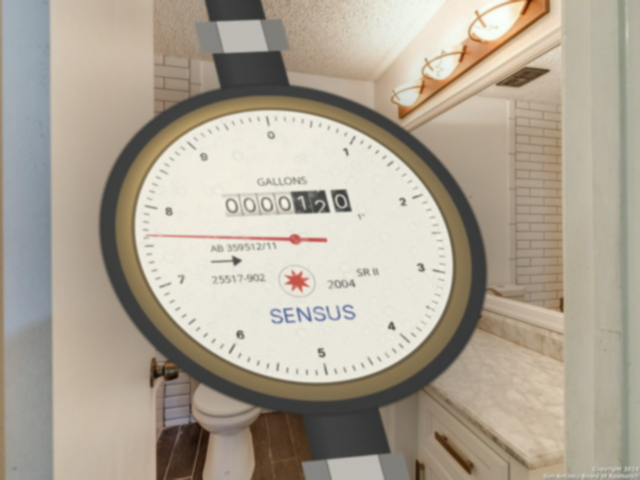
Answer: gal 117.6
